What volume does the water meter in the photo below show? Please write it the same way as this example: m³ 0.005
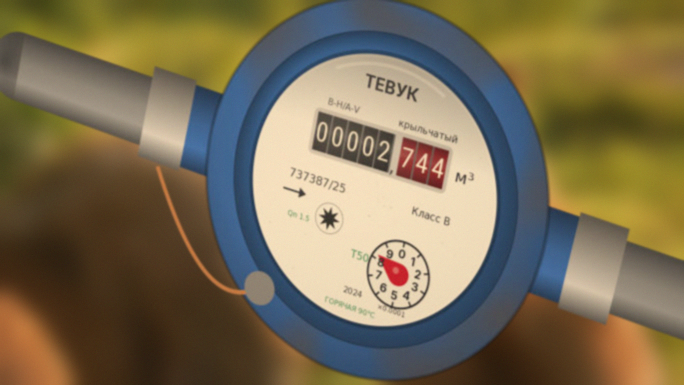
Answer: m³ 2.7448
